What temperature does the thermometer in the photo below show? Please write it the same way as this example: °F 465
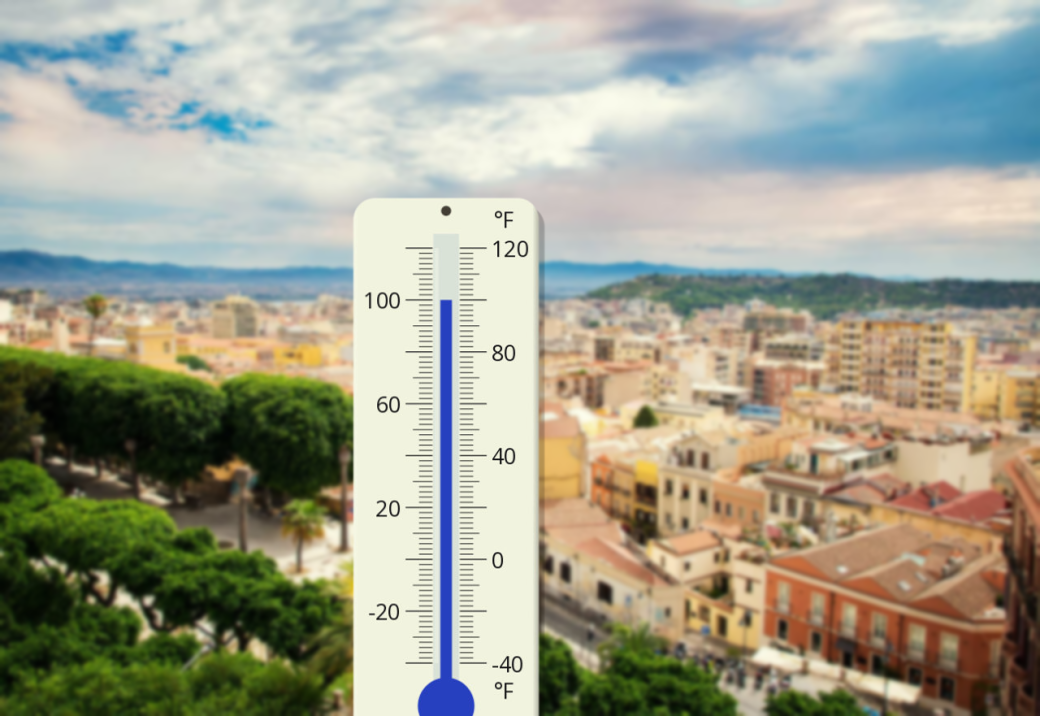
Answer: °F 100
